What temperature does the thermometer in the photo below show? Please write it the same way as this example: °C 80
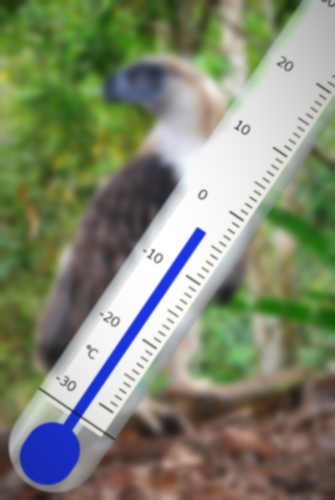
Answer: °C -4
